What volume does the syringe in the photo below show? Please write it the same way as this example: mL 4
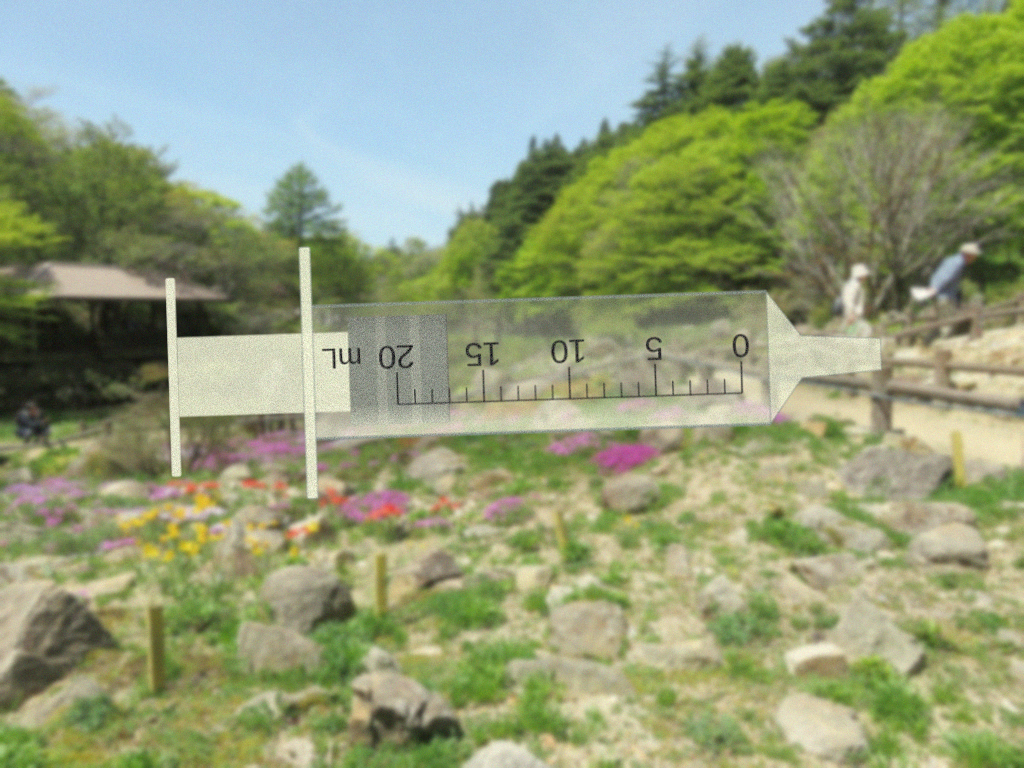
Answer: mL 17
